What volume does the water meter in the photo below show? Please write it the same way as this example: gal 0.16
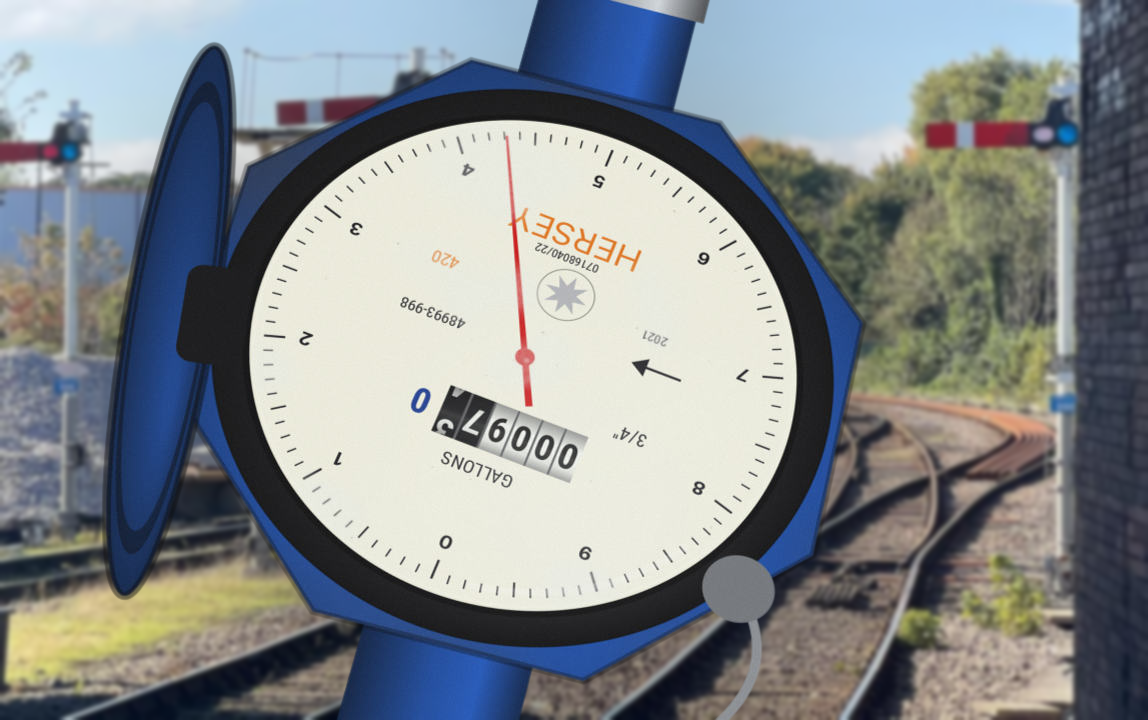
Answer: gal 9734.3
